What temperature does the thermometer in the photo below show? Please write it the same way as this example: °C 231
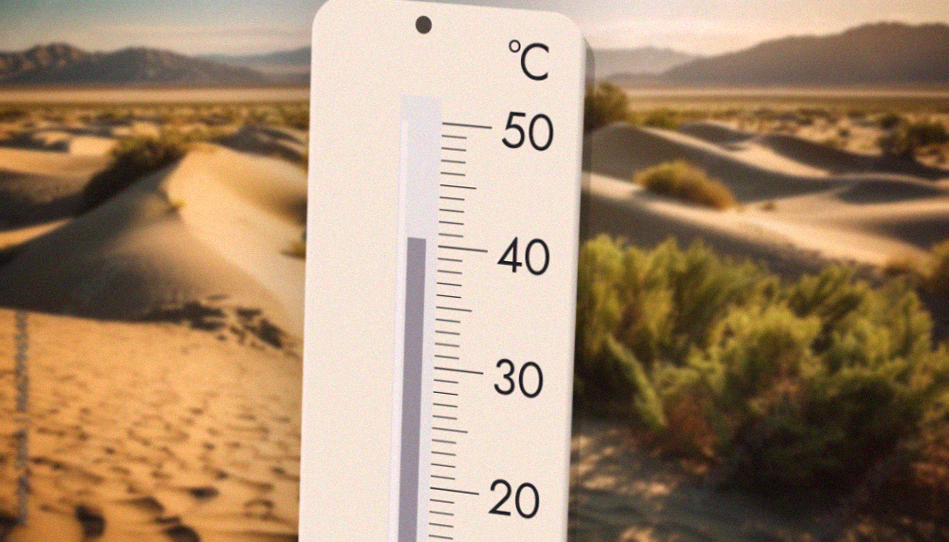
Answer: °C 40.5
